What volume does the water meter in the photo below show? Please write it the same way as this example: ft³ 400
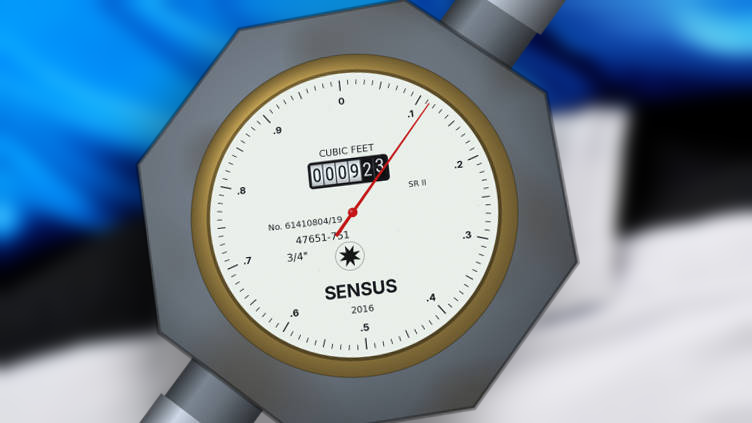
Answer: ft³ 923.11
